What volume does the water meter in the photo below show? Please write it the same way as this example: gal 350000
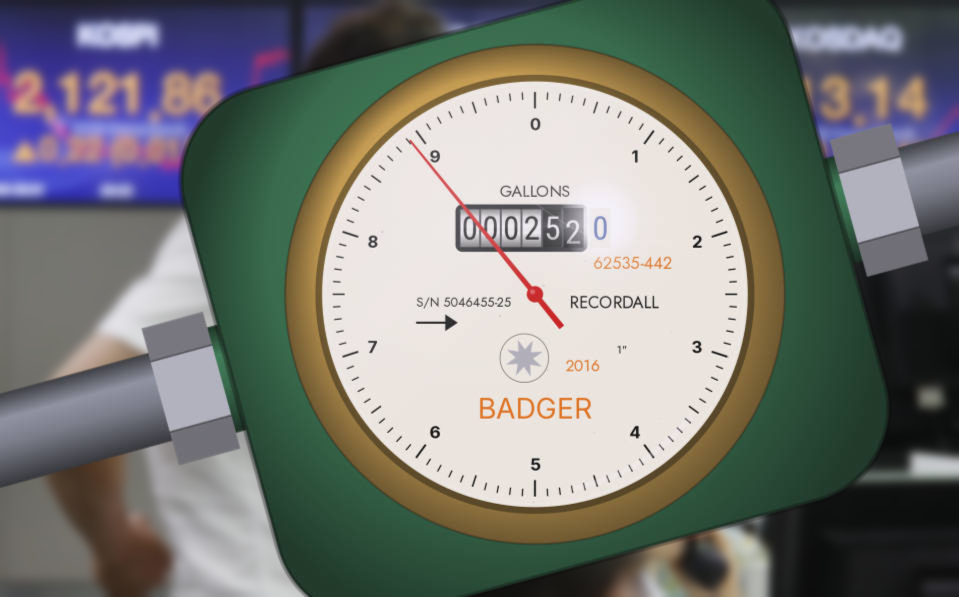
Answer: gal 2518.9
